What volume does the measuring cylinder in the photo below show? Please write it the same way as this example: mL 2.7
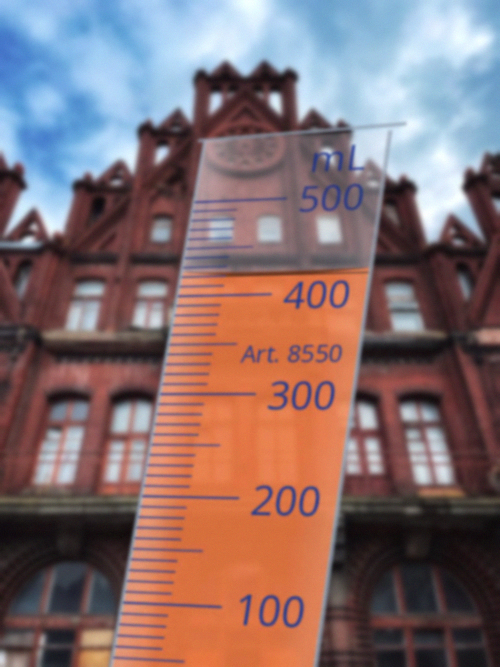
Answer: mL 420
